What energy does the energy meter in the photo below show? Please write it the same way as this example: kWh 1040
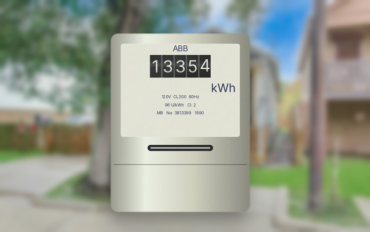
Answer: kWh 13354
